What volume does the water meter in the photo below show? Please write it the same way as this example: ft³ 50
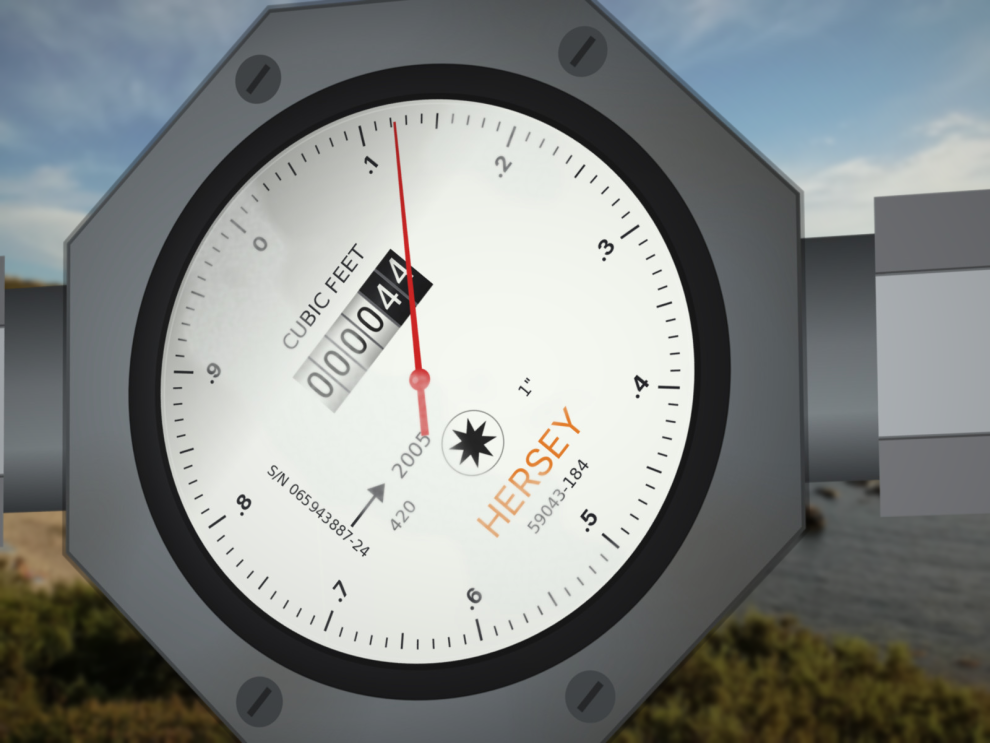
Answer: ft³ 44.12
